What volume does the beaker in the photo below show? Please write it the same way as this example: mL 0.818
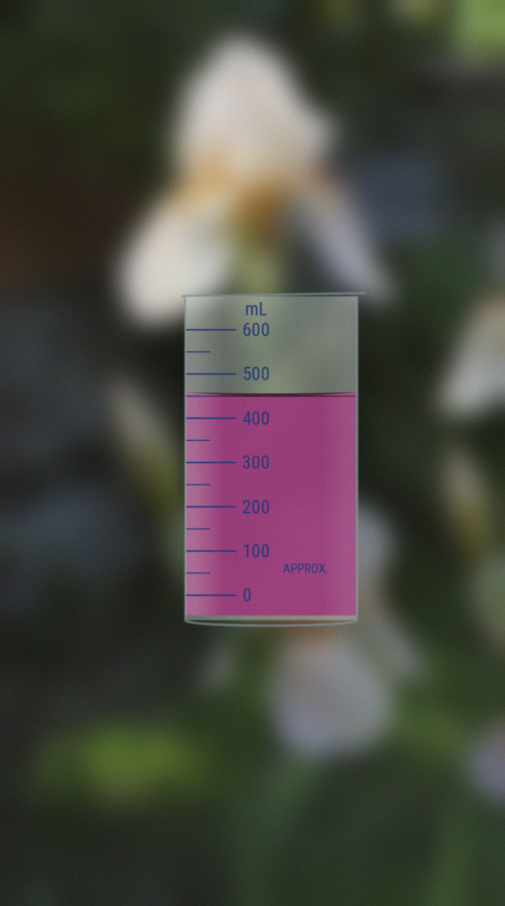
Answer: mL 450
